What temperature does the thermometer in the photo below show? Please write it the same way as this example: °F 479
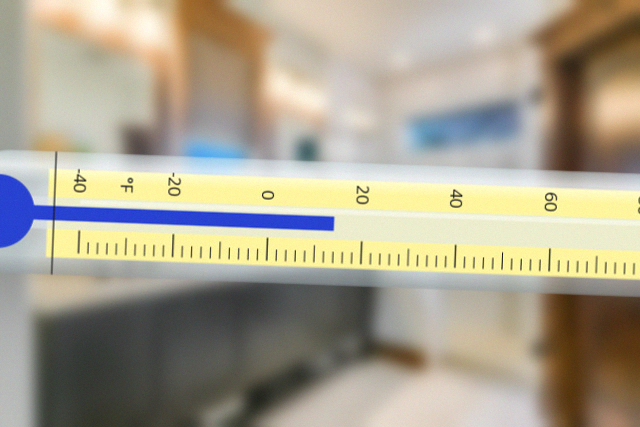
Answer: °F 14
